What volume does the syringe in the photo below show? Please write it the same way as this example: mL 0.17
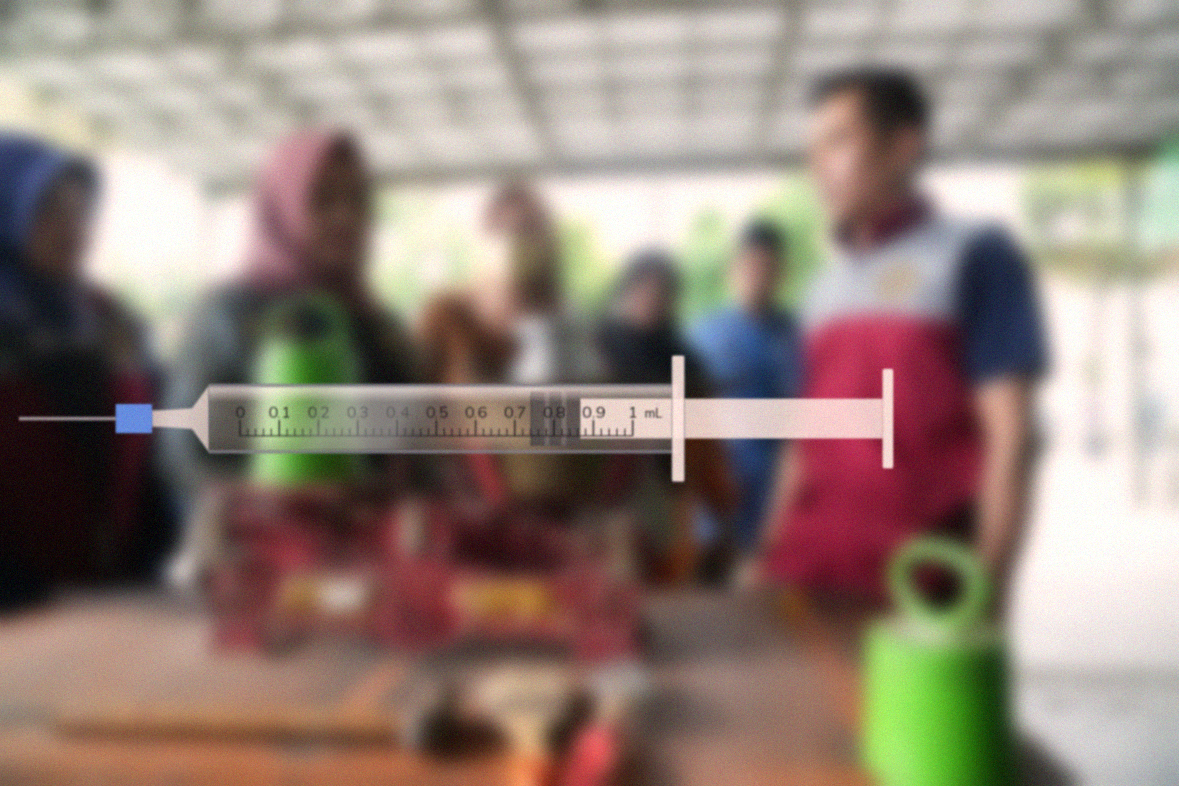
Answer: mL 0.74
